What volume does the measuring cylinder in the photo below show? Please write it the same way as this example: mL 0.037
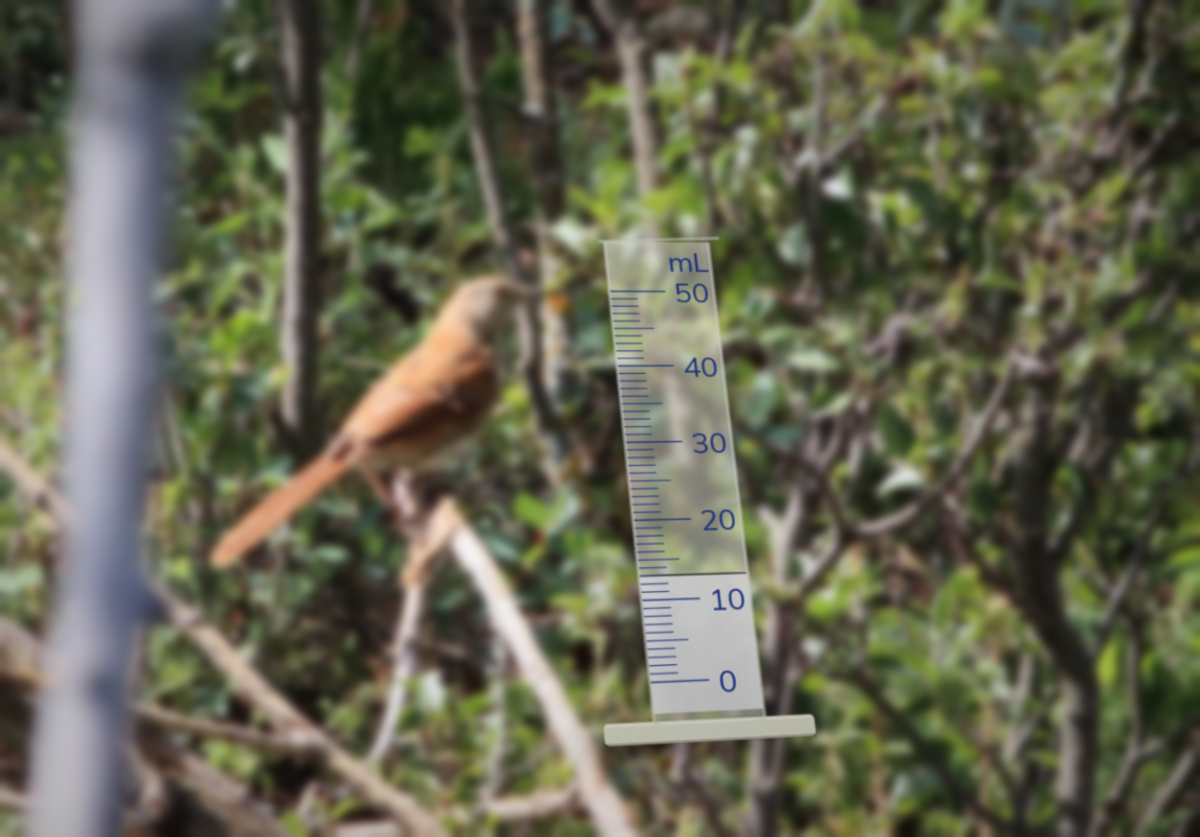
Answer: mL 13
